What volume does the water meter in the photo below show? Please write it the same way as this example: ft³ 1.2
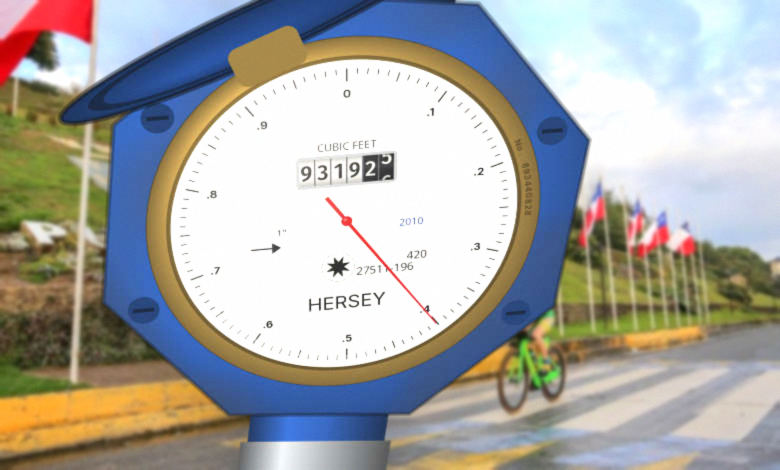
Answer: ft³ 931925.40
